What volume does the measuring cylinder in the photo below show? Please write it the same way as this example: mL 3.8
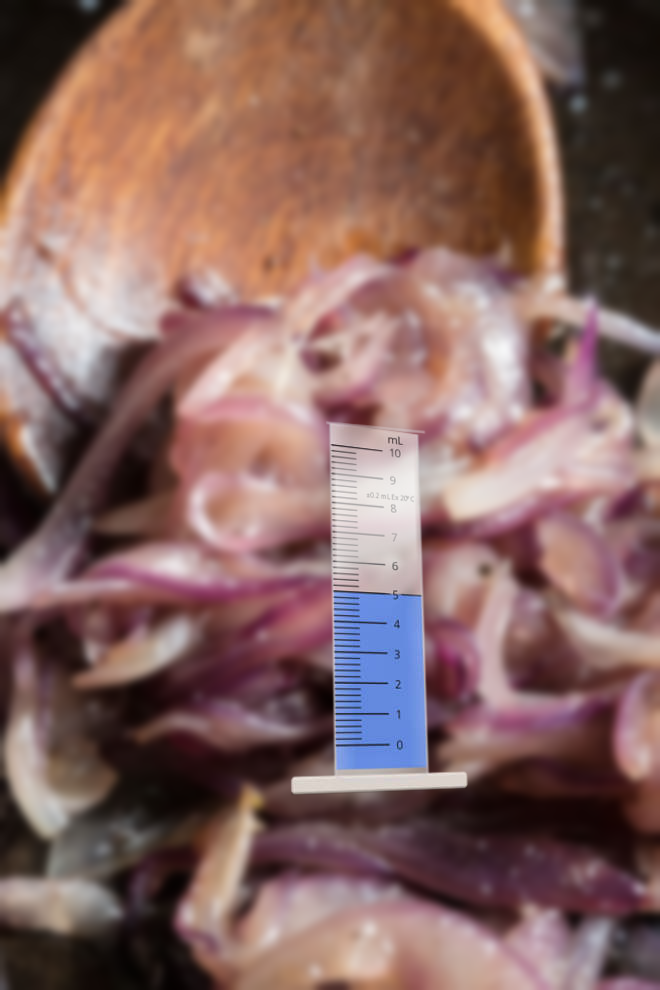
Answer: mL 5
